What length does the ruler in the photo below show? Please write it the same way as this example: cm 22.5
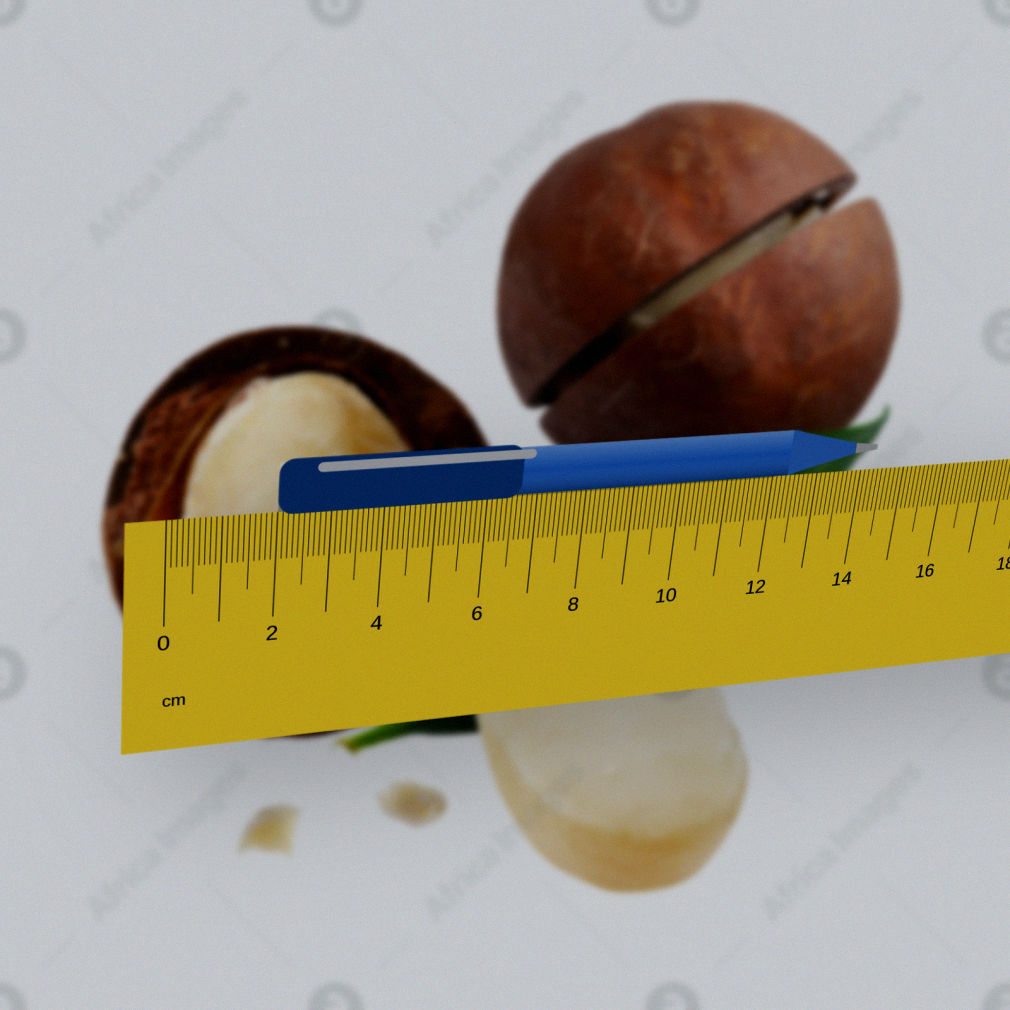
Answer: cm 12.3
